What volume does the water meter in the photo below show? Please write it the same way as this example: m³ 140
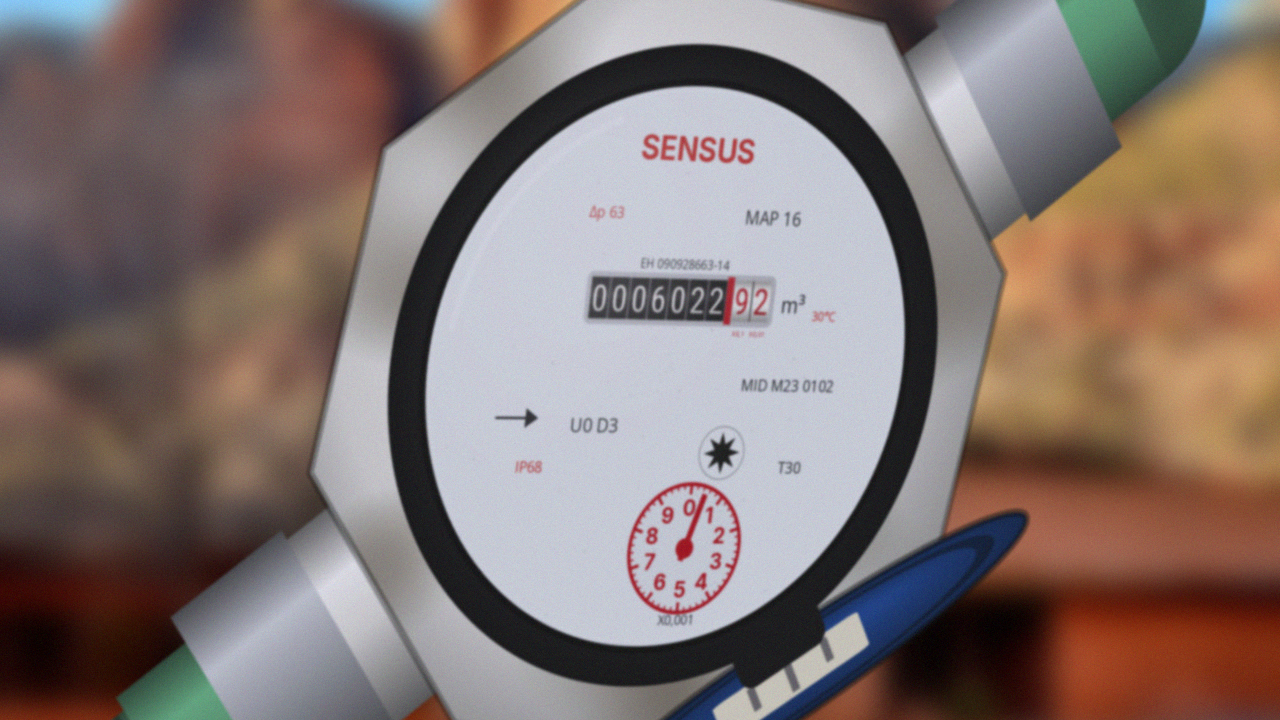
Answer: m³ 6022.920
